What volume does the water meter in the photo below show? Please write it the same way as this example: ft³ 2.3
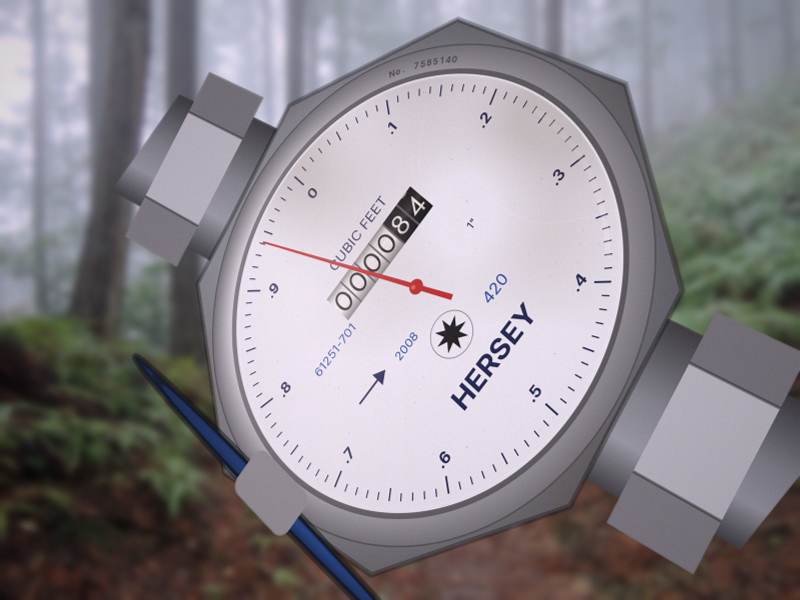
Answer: ft³ 83.94
